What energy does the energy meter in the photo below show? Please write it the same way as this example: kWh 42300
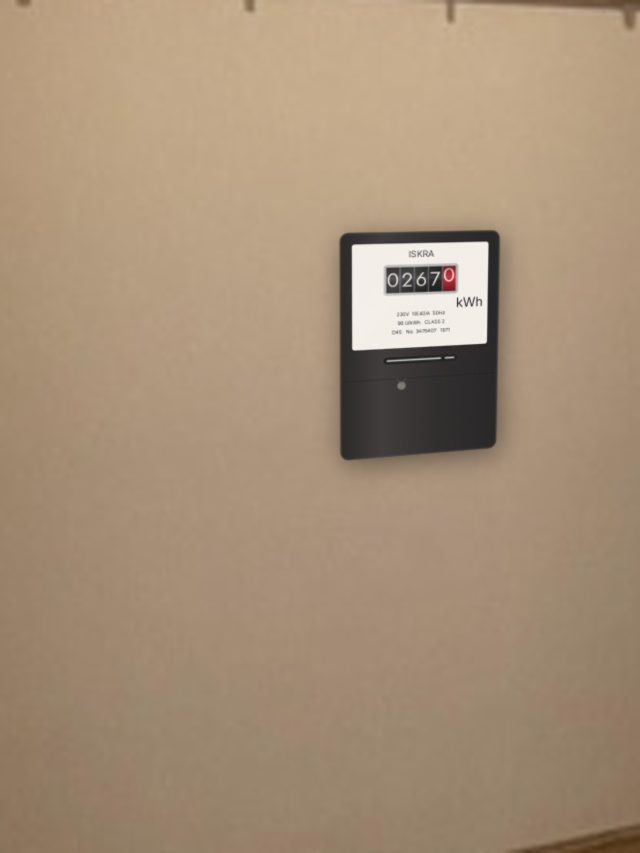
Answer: kWh 267.0
